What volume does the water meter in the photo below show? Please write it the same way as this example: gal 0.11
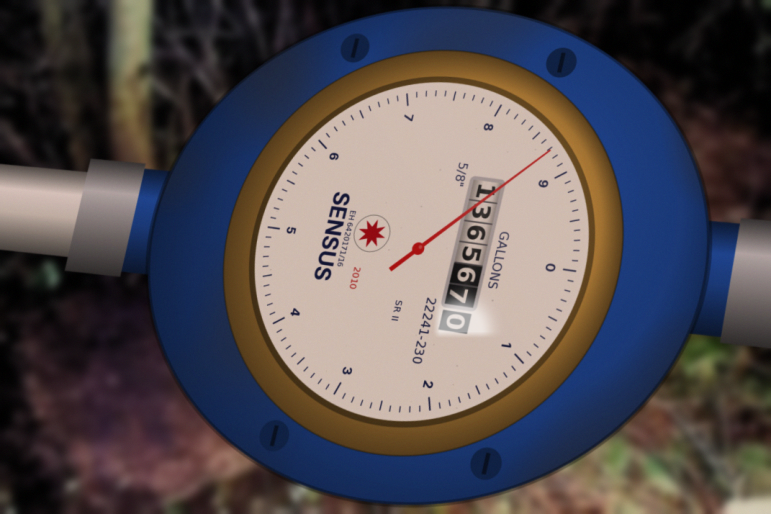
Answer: gal 1365668.7
